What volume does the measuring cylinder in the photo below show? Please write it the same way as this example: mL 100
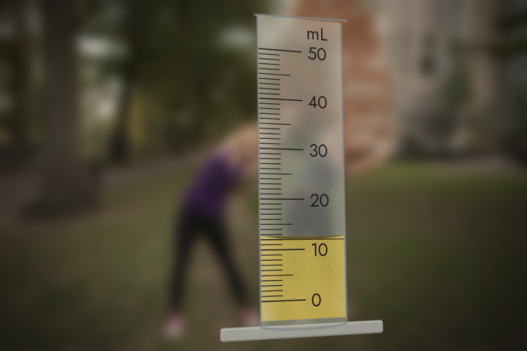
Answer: mL 12
